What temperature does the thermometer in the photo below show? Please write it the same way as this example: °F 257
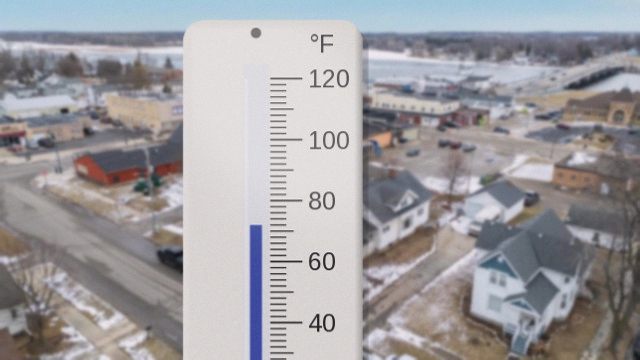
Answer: °F 72
